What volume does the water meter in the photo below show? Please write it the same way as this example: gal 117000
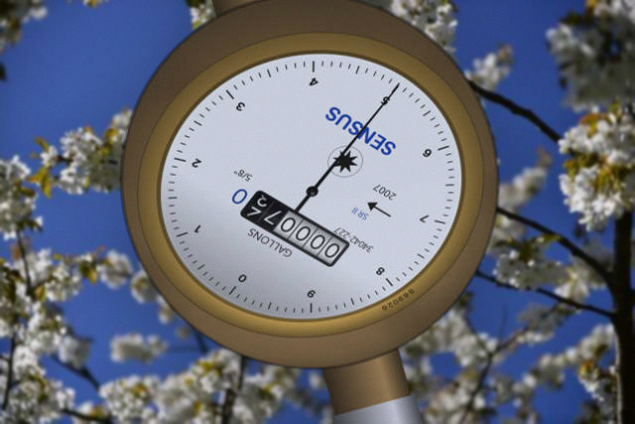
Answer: gal 725.0
